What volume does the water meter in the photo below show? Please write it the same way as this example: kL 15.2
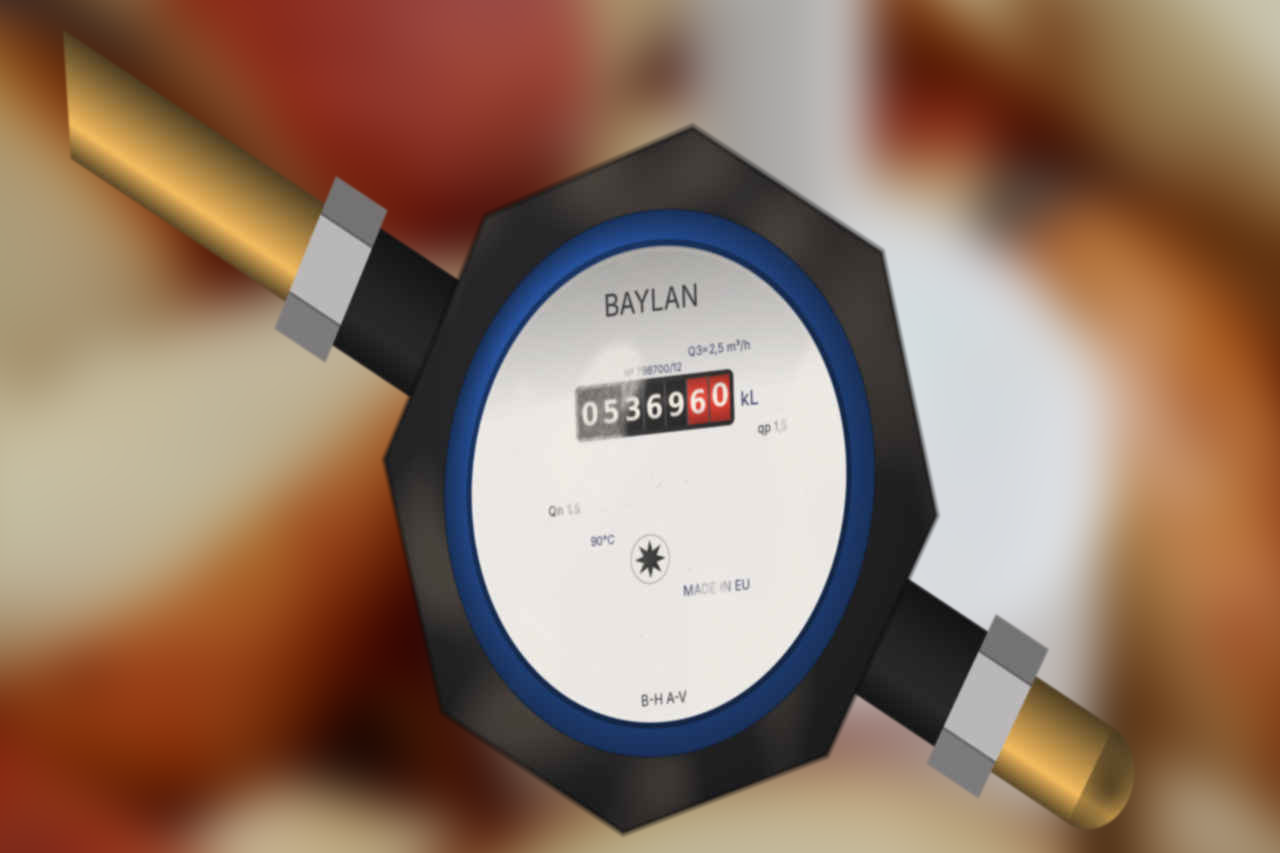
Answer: kL 5369.60
